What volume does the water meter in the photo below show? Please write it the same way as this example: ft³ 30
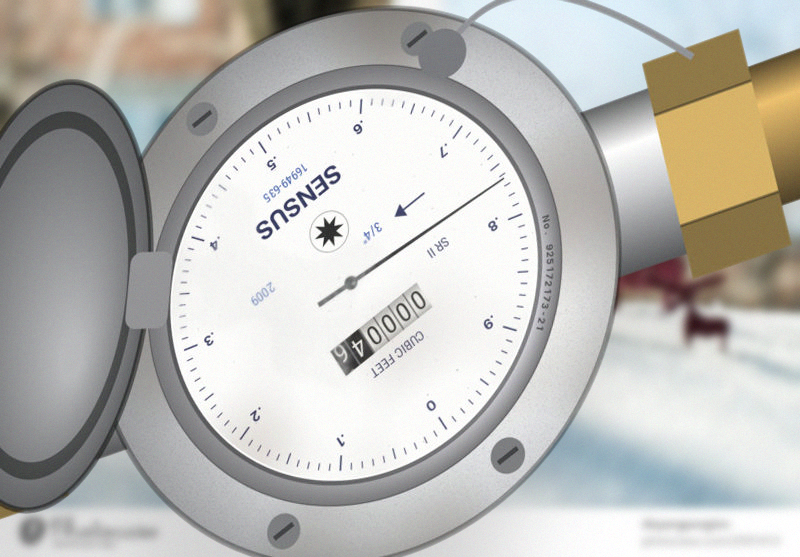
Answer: ft³ 45.76
